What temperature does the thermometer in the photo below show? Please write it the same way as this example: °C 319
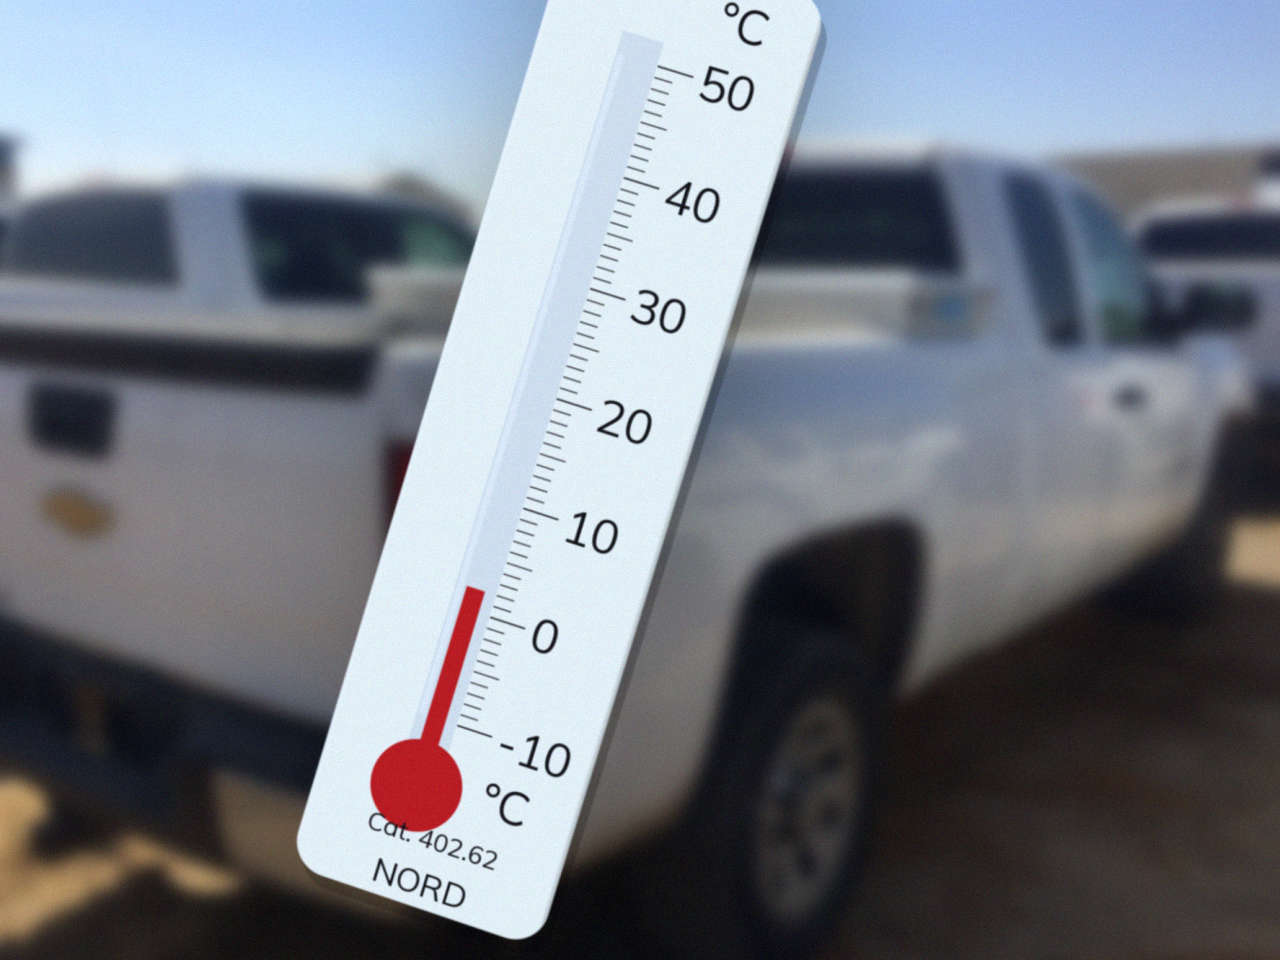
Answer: °C 2
